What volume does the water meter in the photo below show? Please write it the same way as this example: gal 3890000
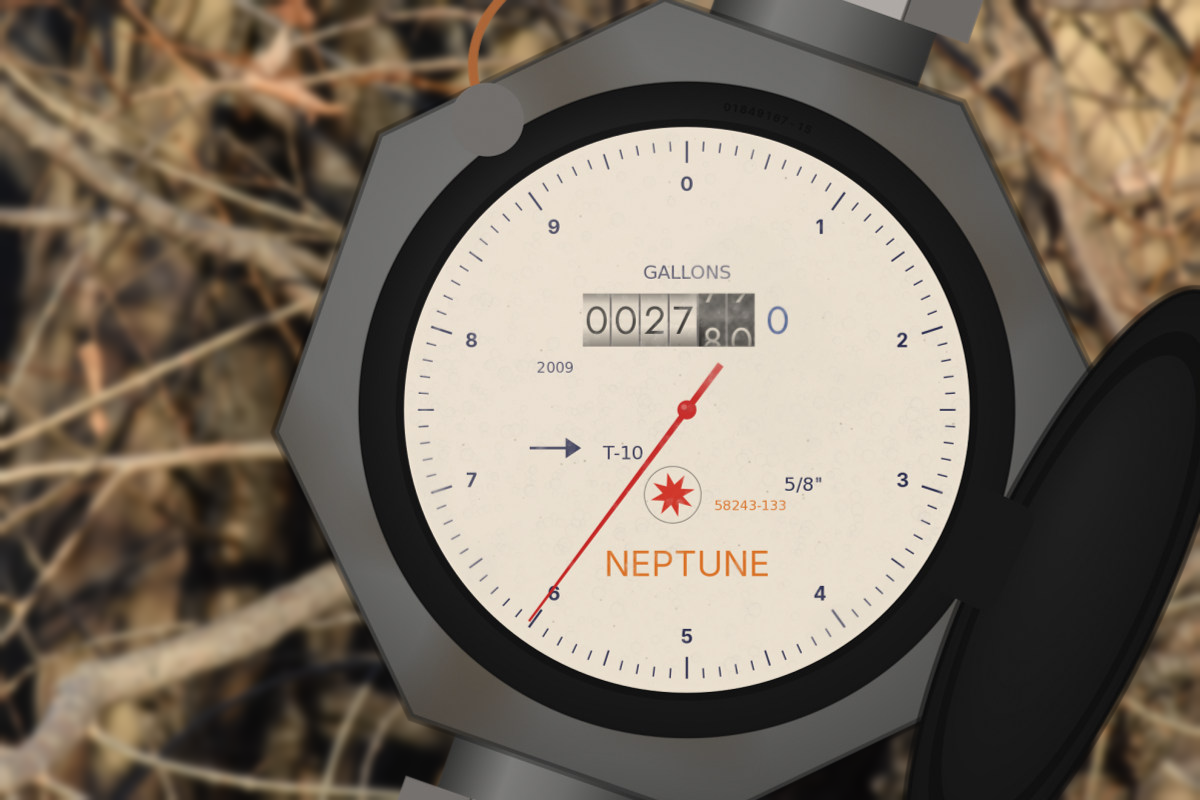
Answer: gal 27796.0
